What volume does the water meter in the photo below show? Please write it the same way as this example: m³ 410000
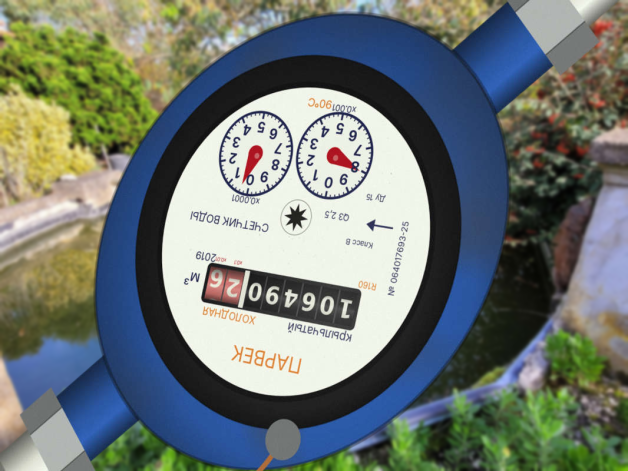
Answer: m³ 106490.2580
